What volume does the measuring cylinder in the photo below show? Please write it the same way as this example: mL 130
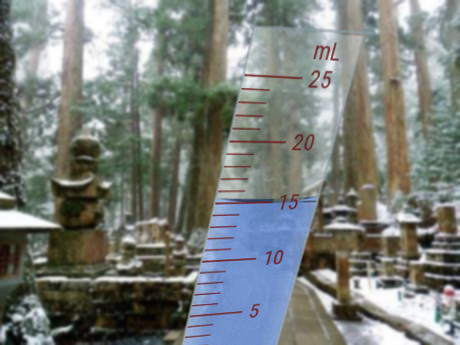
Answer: mL 15
